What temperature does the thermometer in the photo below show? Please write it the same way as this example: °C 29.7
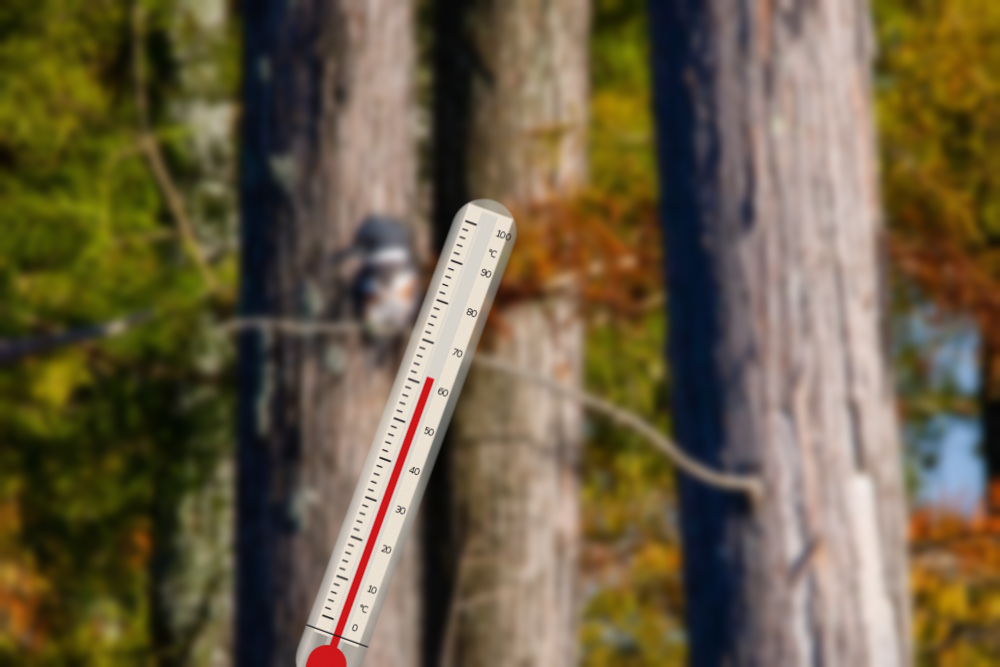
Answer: °C 62
